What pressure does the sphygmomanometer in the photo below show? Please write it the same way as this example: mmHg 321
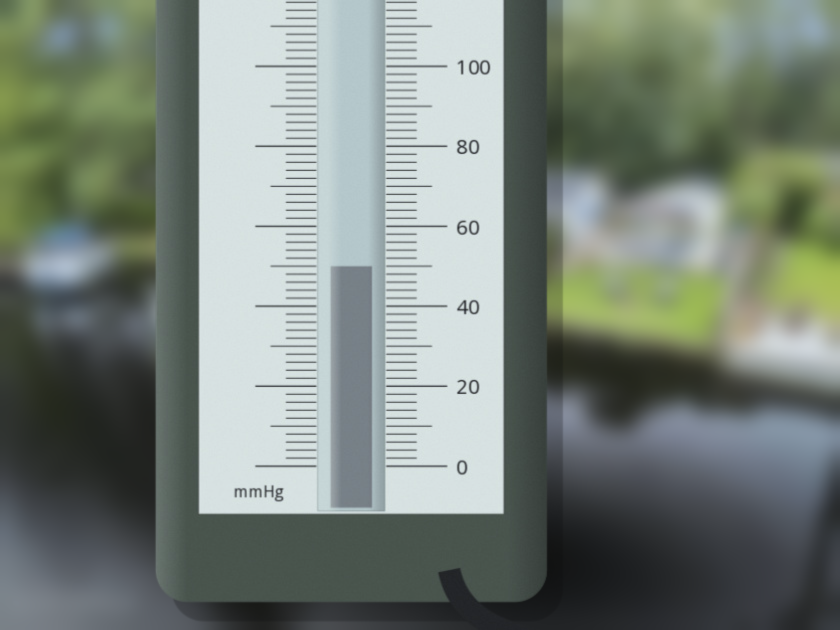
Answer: mmHg 50
